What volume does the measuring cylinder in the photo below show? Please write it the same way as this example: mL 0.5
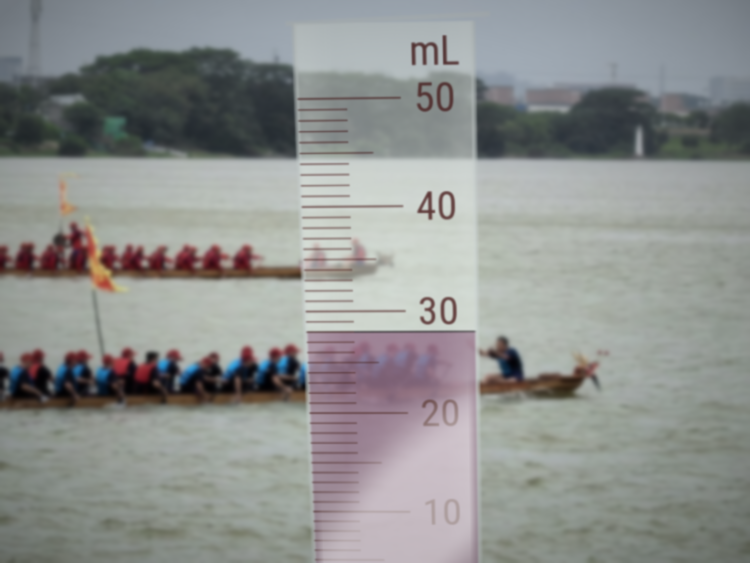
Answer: mL 28
